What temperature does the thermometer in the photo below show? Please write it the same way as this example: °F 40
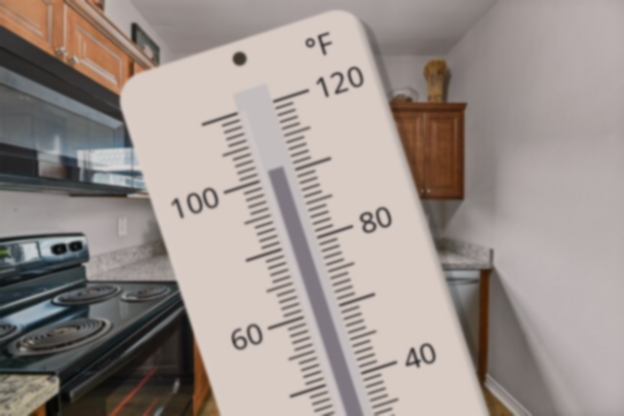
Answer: °F 102
